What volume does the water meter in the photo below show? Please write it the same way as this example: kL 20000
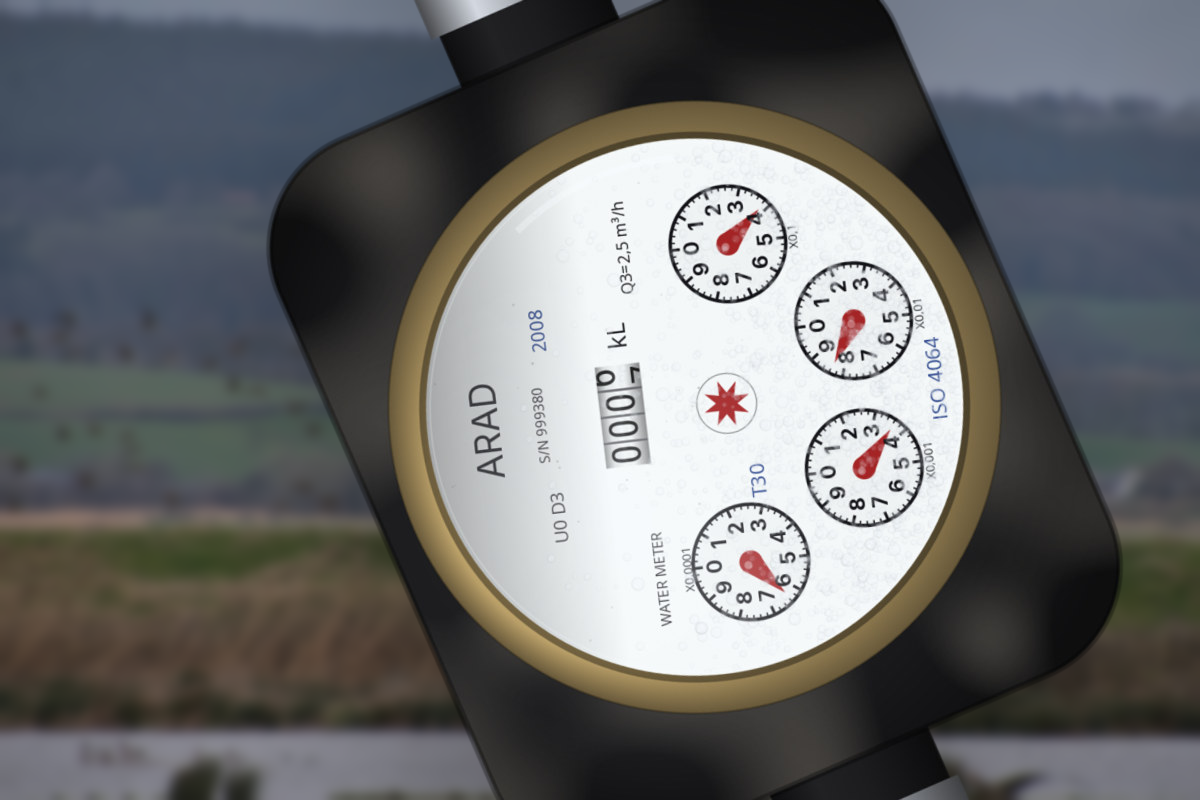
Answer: kL 6.3836
